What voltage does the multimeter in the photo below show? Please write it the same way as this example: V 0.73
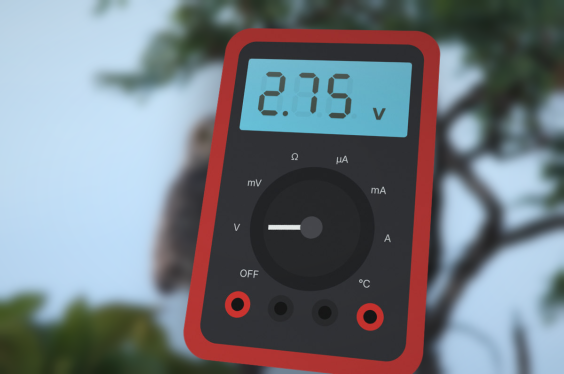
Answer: V 2.75
